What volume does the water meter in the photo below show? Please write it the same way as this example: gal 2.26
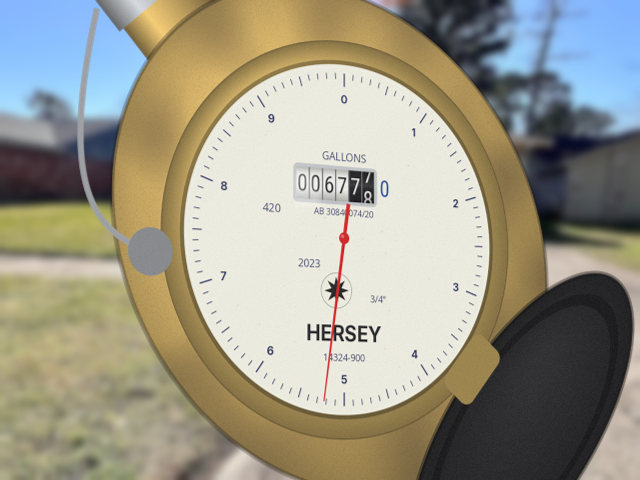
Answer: gal 67775.2
